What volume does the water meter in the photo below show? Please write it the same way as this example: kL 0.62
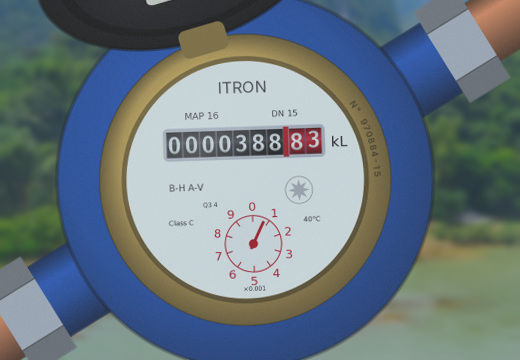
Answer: kL 388.830
